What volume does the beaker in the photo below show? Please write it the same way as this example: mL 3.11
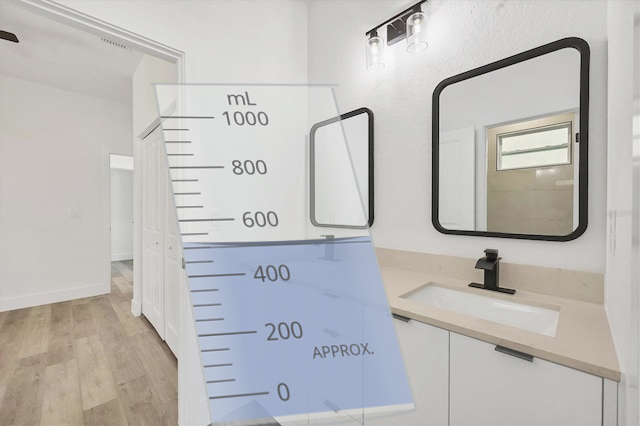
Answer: mL 500
